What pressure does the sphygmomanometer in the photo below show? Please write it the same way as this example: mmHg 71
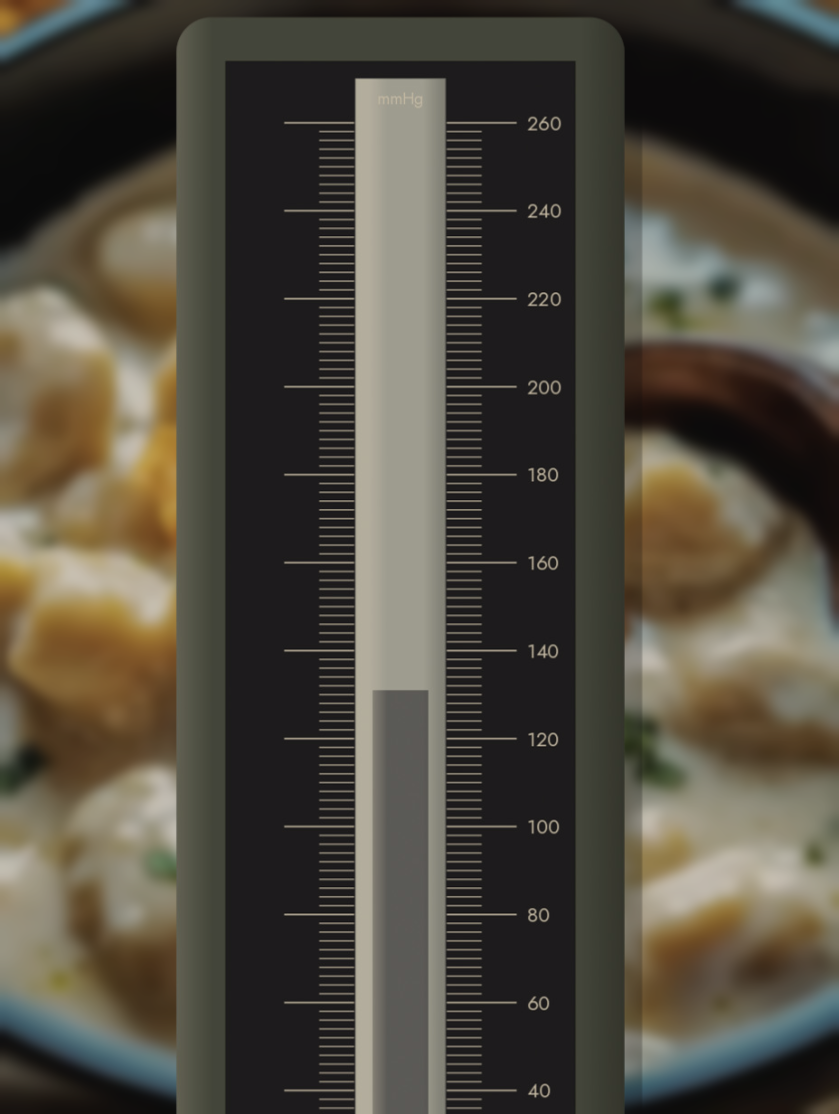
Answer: mmHg 131
